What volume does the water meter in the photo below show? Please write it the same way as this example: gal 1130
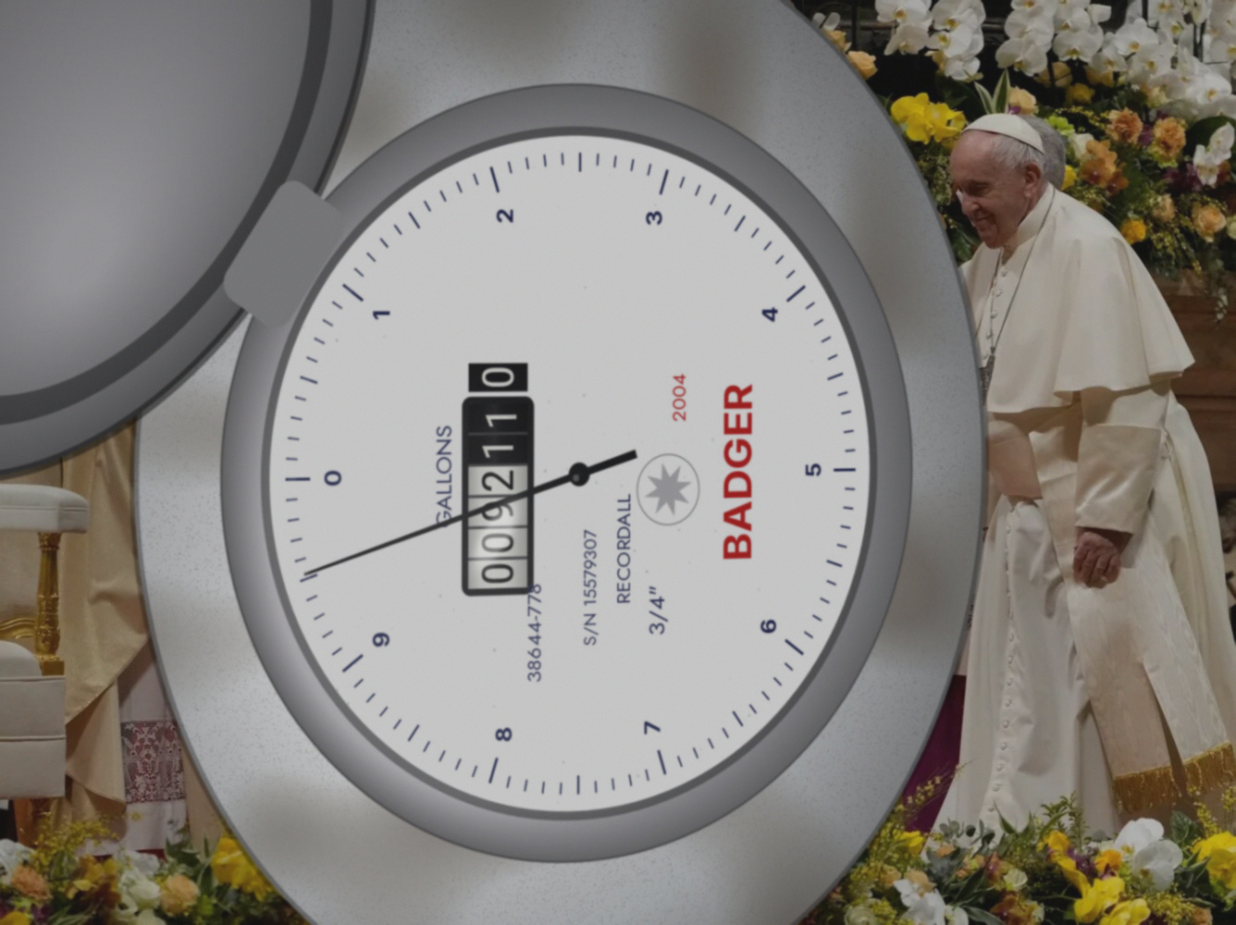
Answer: gal 92109.5
